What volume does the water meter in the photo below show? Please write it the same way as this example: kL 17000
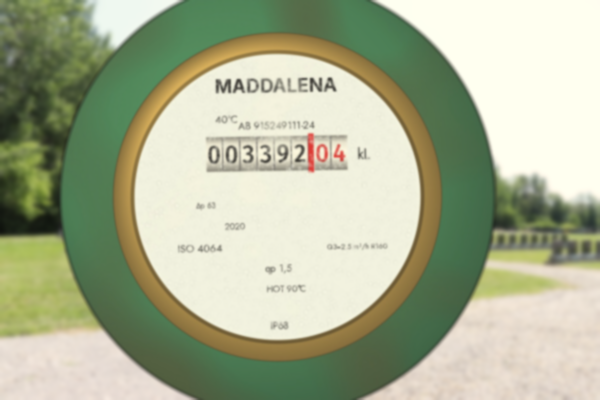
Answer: kL 3392.04
